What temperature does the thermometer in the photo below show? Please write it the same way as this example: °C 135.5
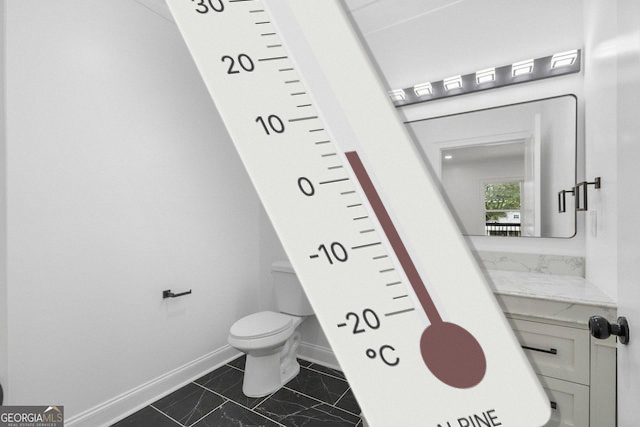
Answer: °C 4
